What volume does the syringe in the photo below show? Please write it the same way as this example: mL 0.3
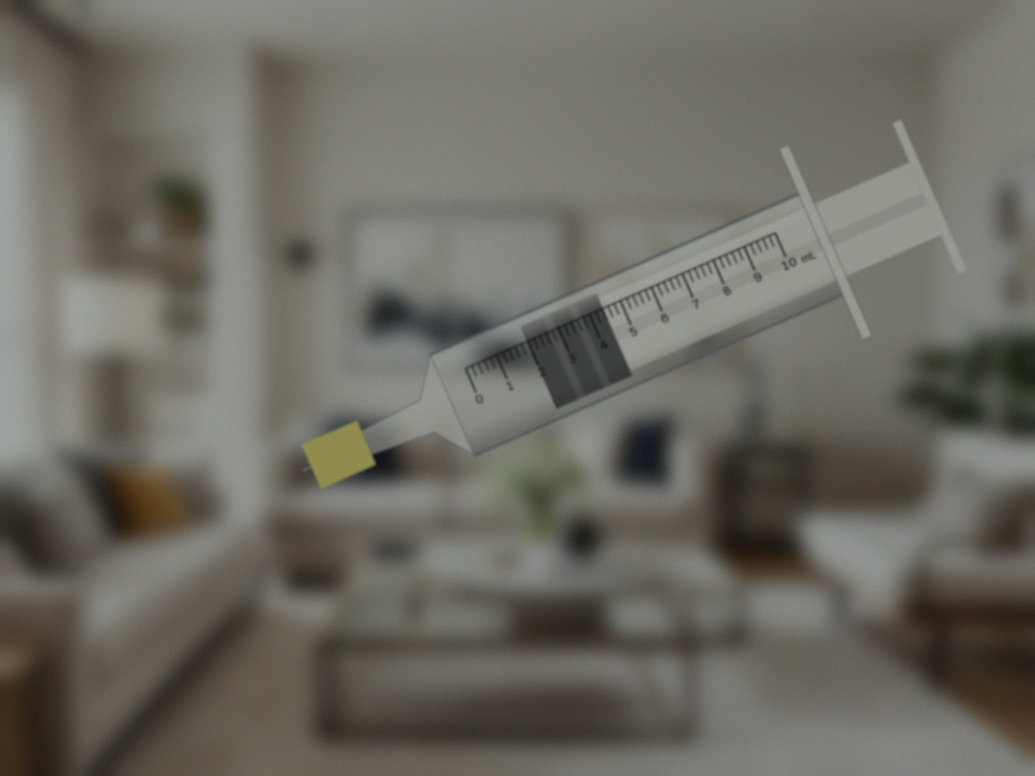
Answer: mL 2
